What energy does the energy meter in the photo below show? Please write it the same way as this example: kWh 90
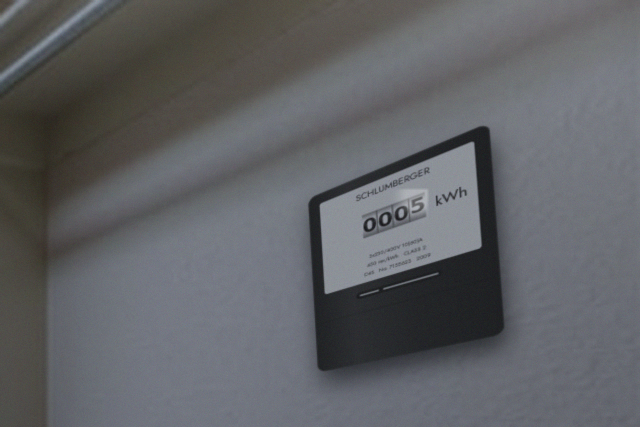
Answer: kWh 5
